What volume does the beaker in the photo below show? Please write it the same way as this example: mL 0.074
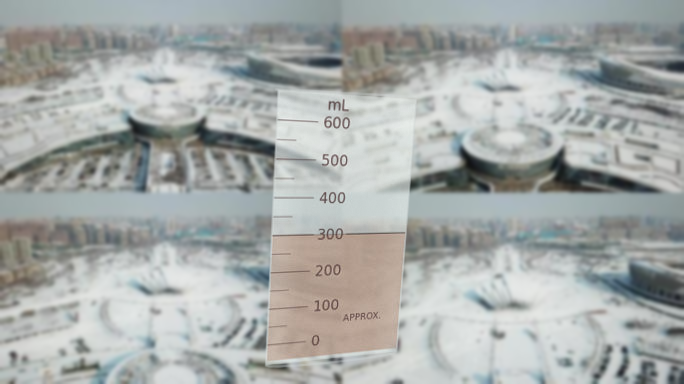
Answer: mL 300
